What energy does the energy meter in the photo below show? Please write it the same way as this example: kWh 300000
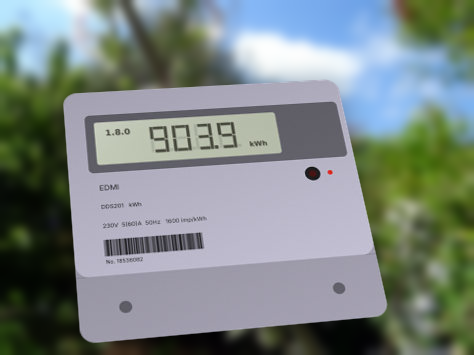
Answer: kWh 903.9
